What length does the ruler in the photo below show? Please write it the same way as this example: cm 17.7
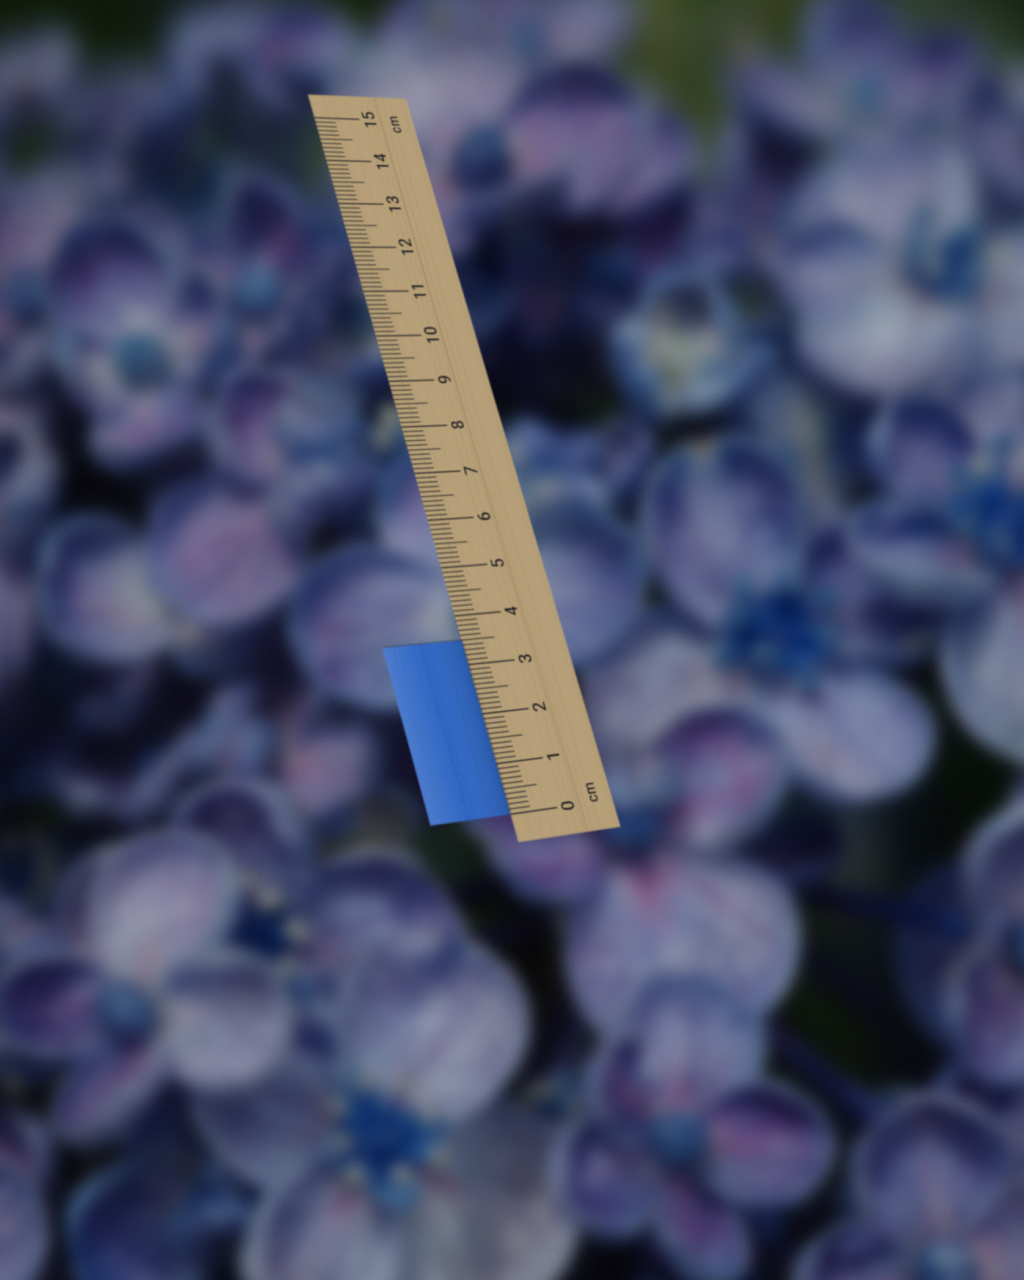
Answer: cm 3.5
